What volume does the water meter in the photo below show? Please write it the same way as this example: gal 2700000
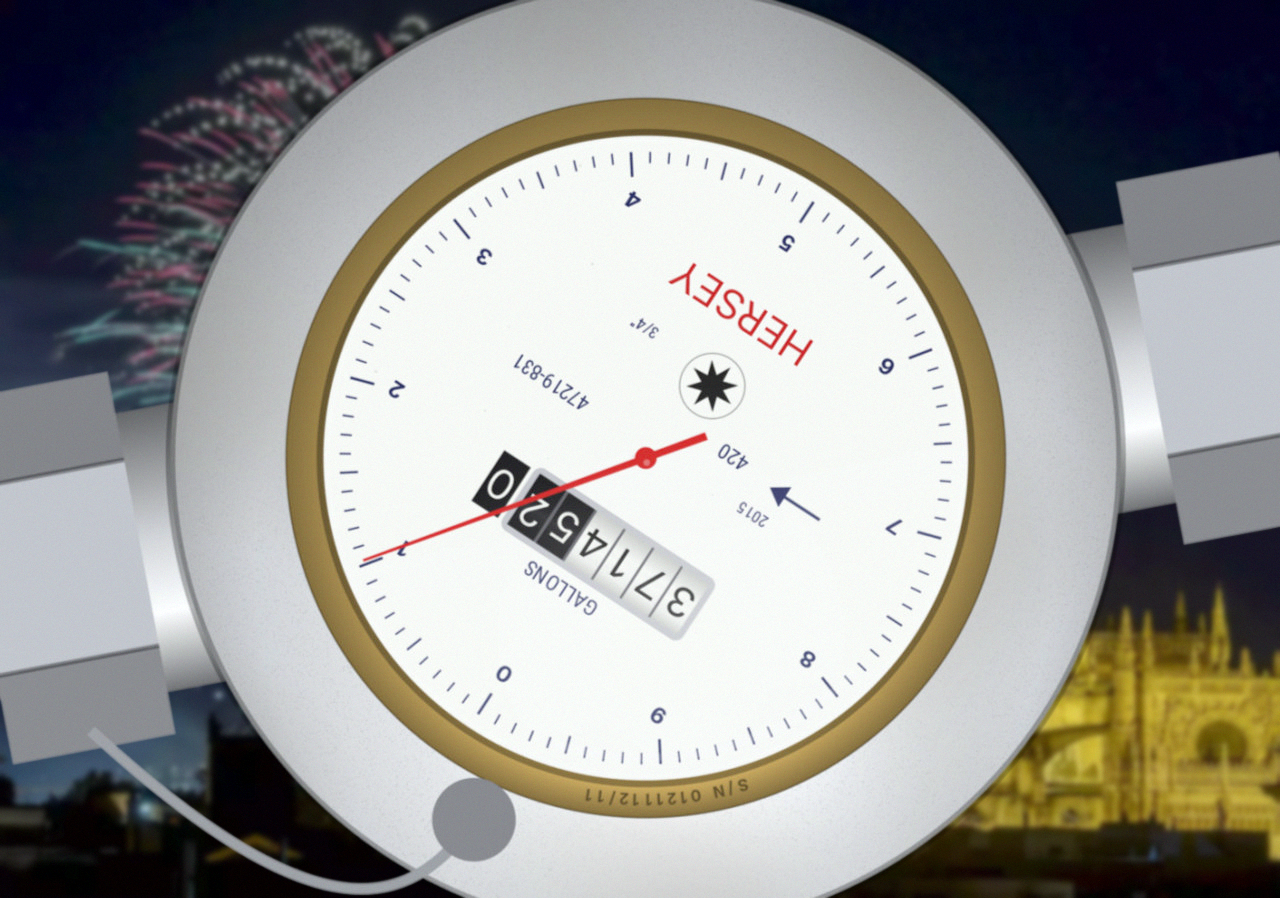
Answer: gal 3714521.0
